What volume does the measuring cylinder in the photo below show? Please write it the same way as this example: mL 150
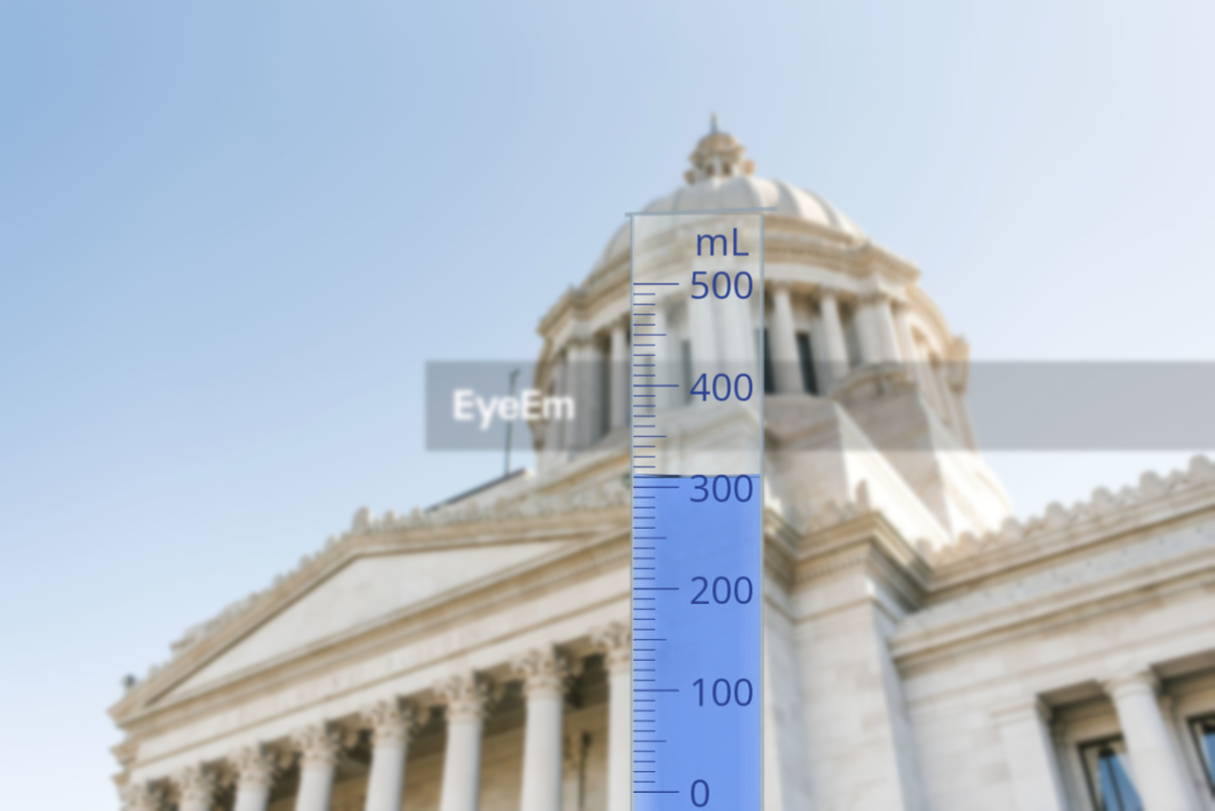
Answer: mL 310
